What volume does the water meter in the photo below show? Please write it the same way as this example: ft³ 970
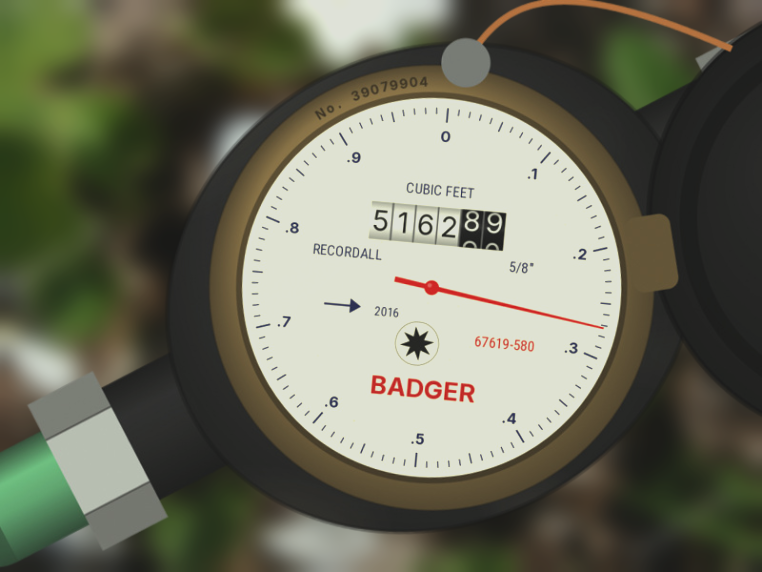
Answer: ft³ 516289.27
